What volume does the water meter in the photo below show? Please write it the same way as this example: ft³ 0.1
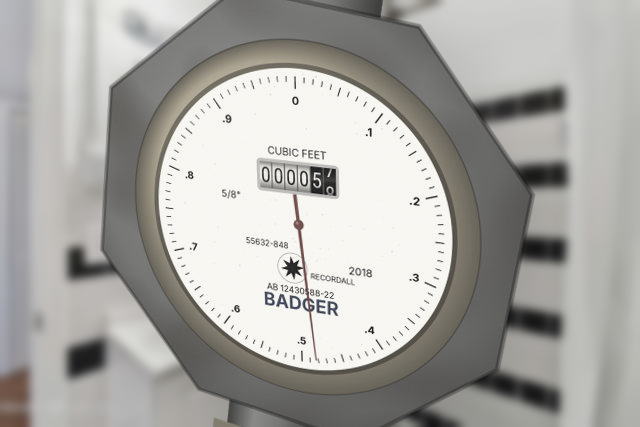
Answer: ft³ 57.48
